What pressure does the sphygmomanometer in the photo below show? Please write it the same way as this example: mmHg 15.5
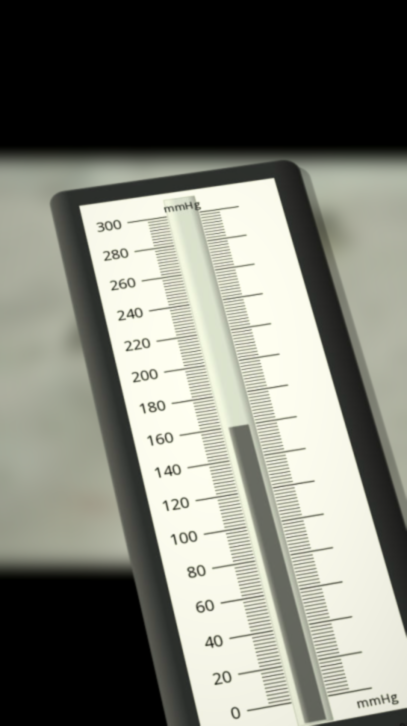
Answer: mmHg 160
